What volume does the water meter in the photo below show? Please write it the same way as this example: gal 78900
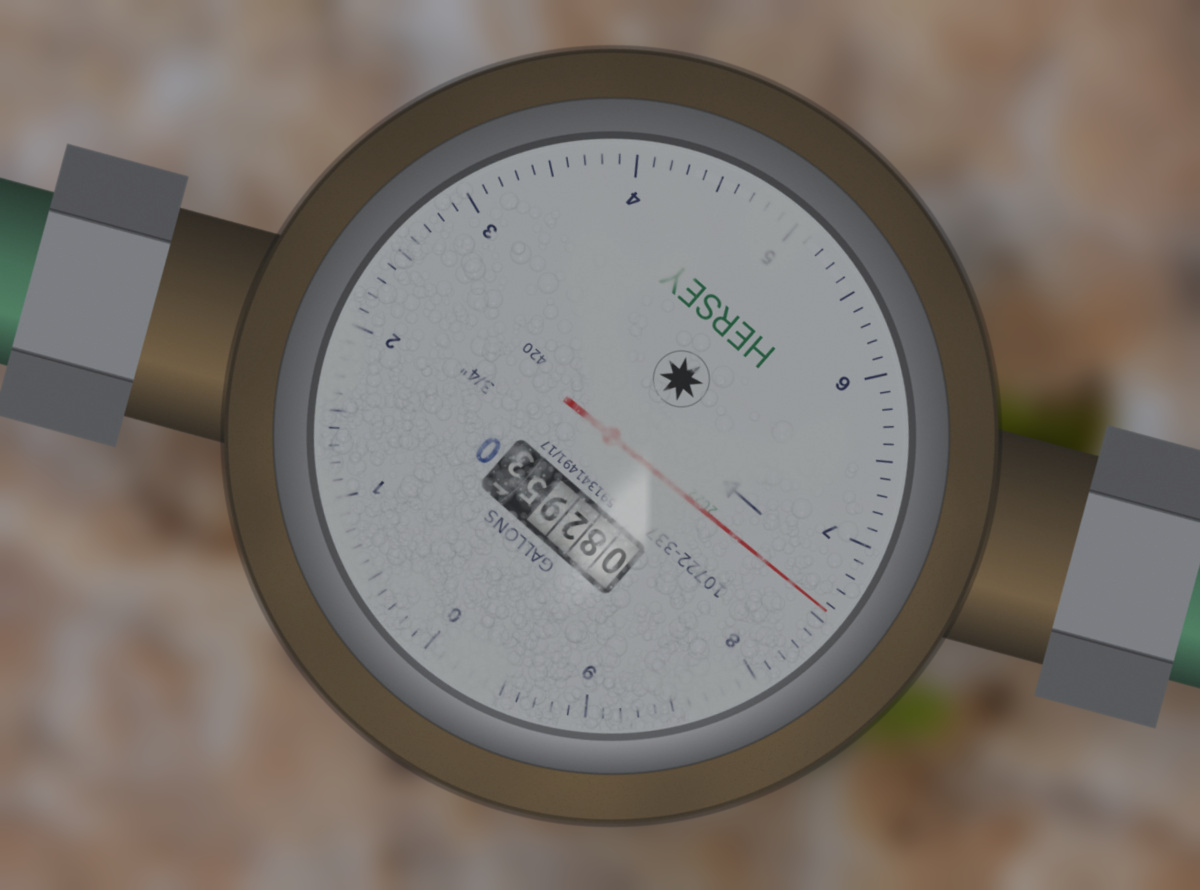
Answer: gal 829527.4
